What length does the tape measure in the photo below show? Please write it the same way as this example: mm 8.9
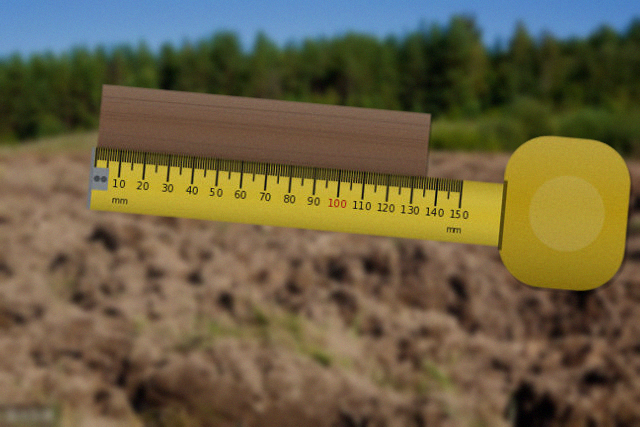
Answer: mm 135
